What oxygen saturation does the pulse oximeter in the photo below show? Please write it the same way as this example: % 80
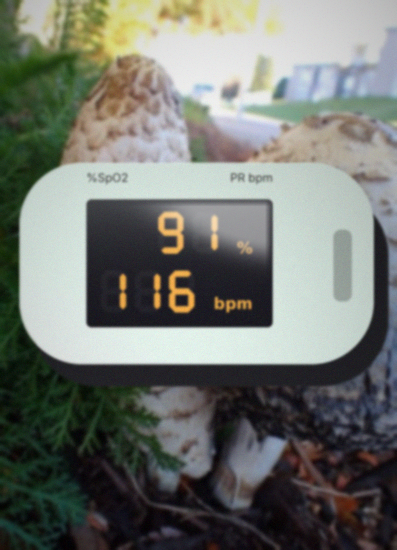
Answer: % 91
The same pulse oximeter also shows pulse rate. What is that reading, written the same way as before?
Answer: bpm 116
